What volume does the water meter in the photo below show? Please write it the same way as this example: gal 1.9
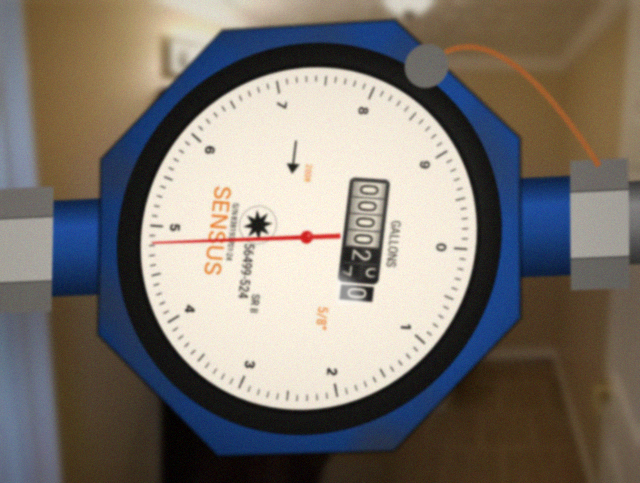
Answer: gal 264.8
